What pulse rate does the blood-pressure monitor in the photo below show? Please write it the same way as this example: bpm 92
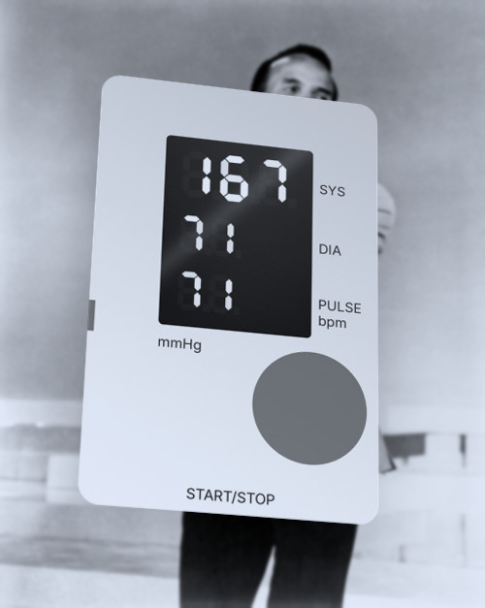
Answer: bpm 71
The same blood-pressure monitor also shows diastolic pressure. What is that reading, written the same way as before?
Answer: mmHg 71
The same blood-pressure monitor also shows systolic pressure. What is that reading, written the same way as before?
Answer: mmHg 167
